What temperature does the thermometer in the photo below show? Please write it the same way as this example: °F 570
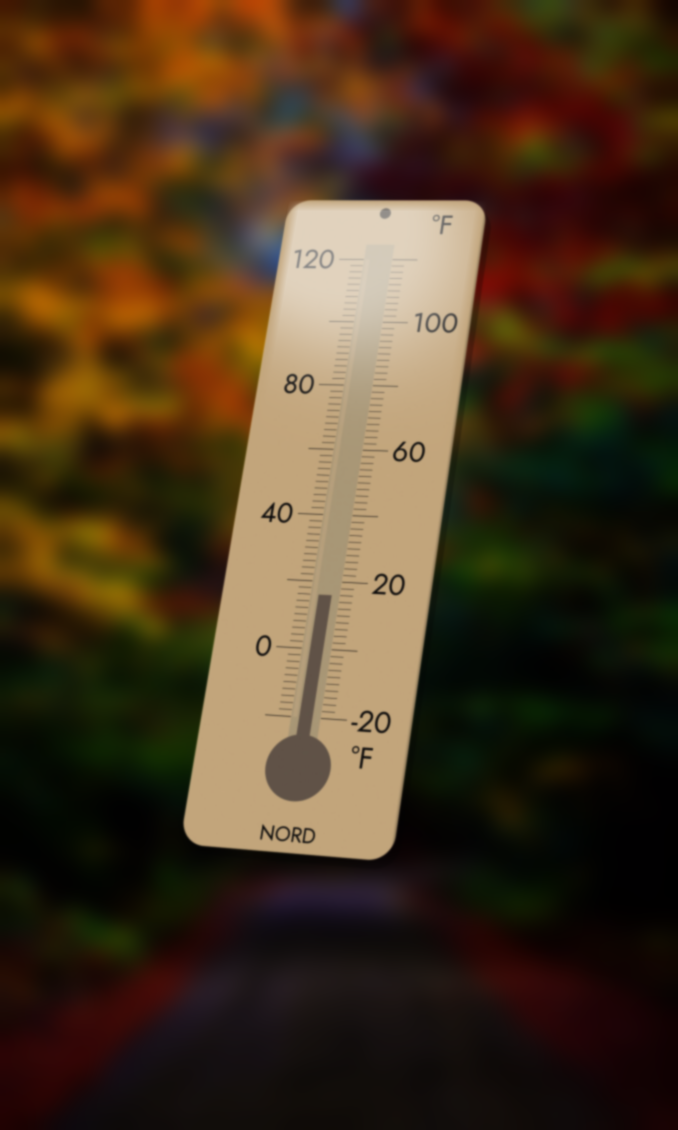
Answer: °F 16
